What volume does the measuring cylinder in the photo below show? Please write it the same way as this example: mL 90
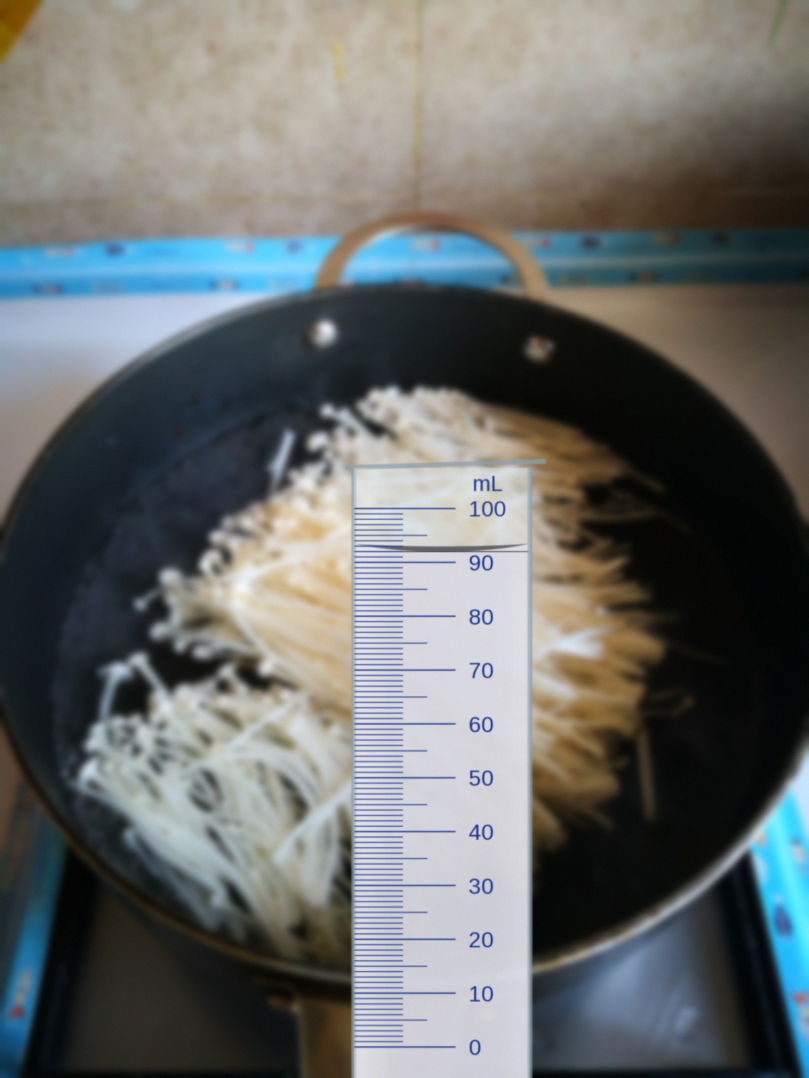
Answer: mL 92
